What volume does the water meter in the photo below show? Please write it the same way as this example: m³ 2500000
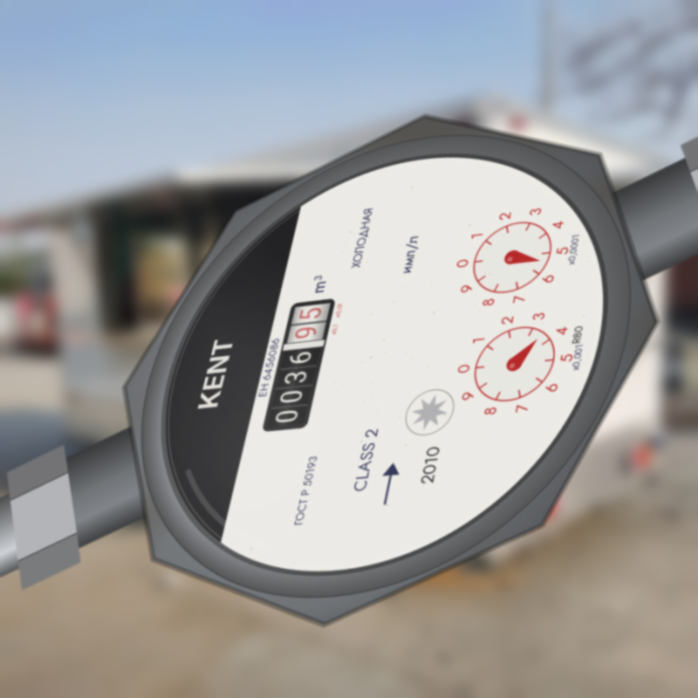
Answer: m³ 36.9535
